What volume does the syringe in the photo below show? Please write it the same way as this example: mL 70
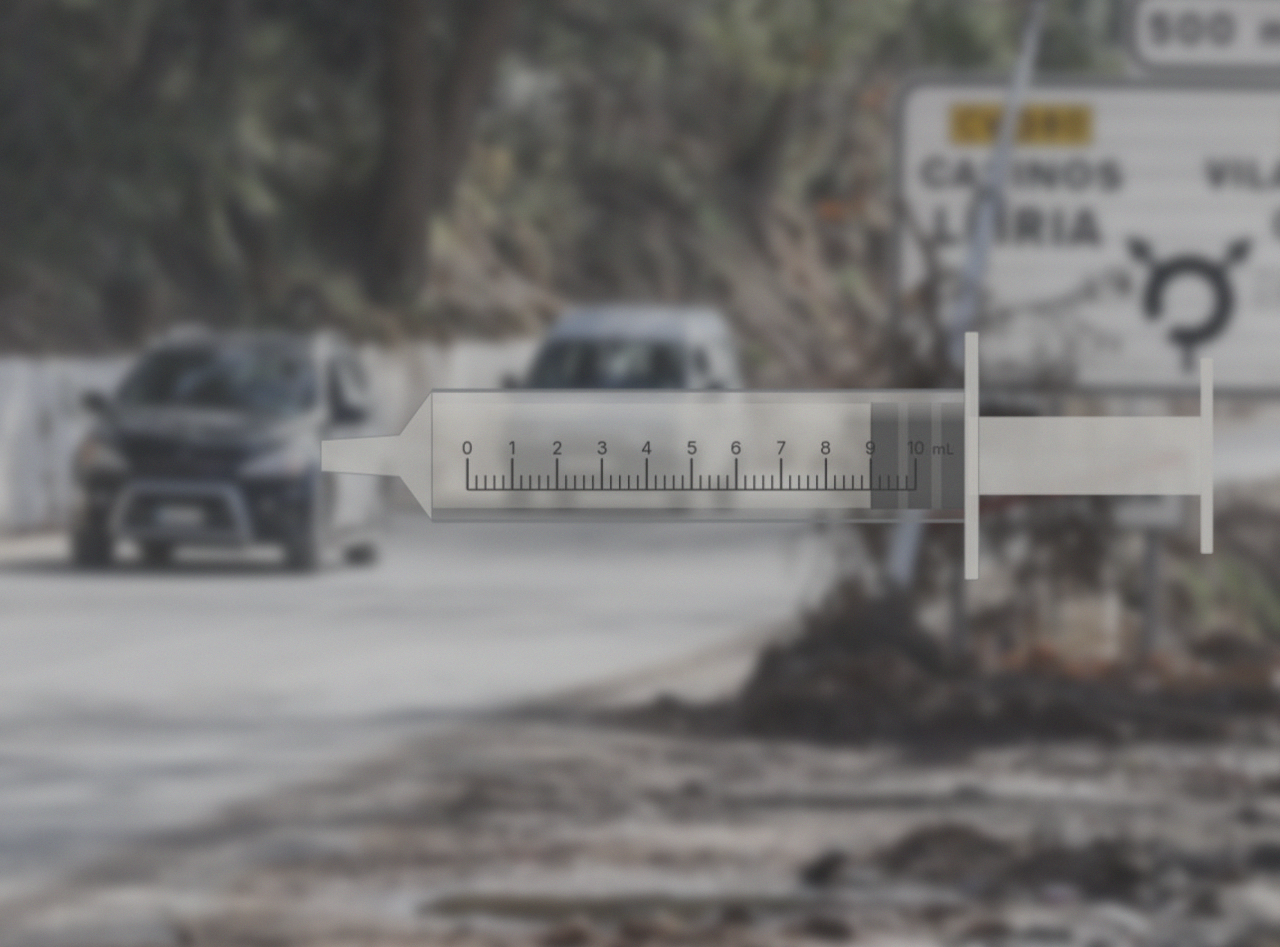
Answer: mL 9
